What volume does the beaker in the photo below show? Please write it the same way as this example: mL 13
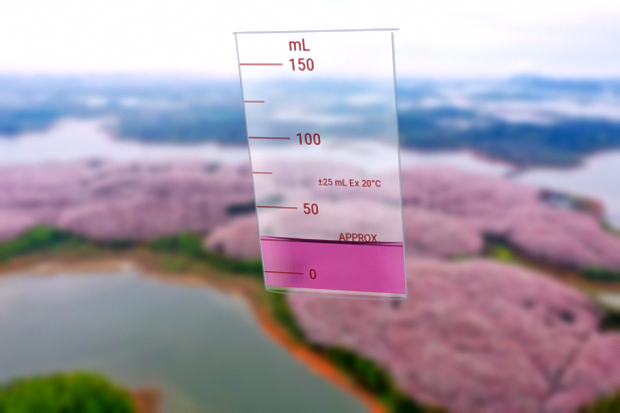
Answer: mL 25
